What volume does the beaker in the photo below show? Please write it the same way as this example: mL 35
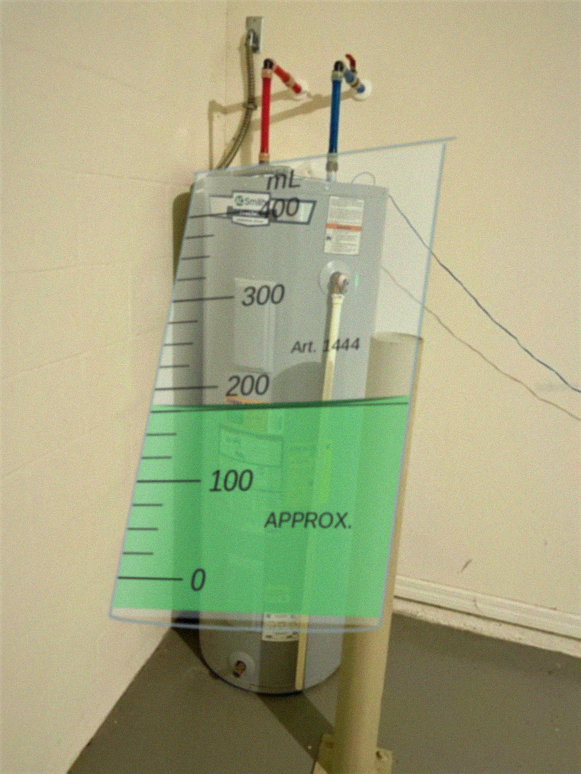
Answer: mL 175
